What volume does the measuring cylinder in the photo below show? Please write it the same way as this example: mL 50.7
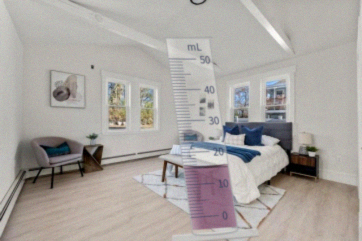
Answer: mL 15
